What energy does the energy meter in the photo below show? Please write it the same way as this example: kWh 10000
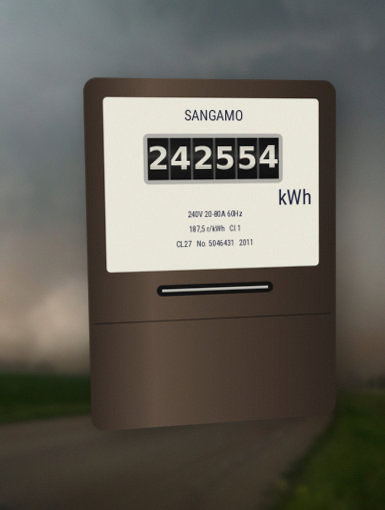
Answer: kWh 242554
